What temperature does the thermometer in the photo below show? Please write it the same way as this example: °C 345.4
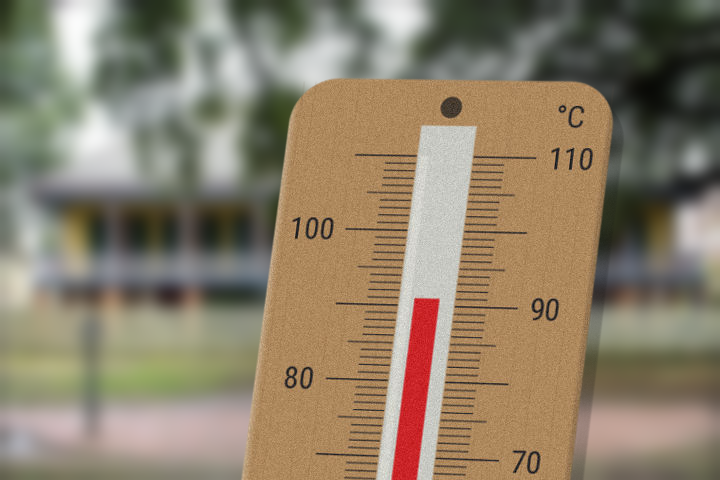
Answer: °C 91
